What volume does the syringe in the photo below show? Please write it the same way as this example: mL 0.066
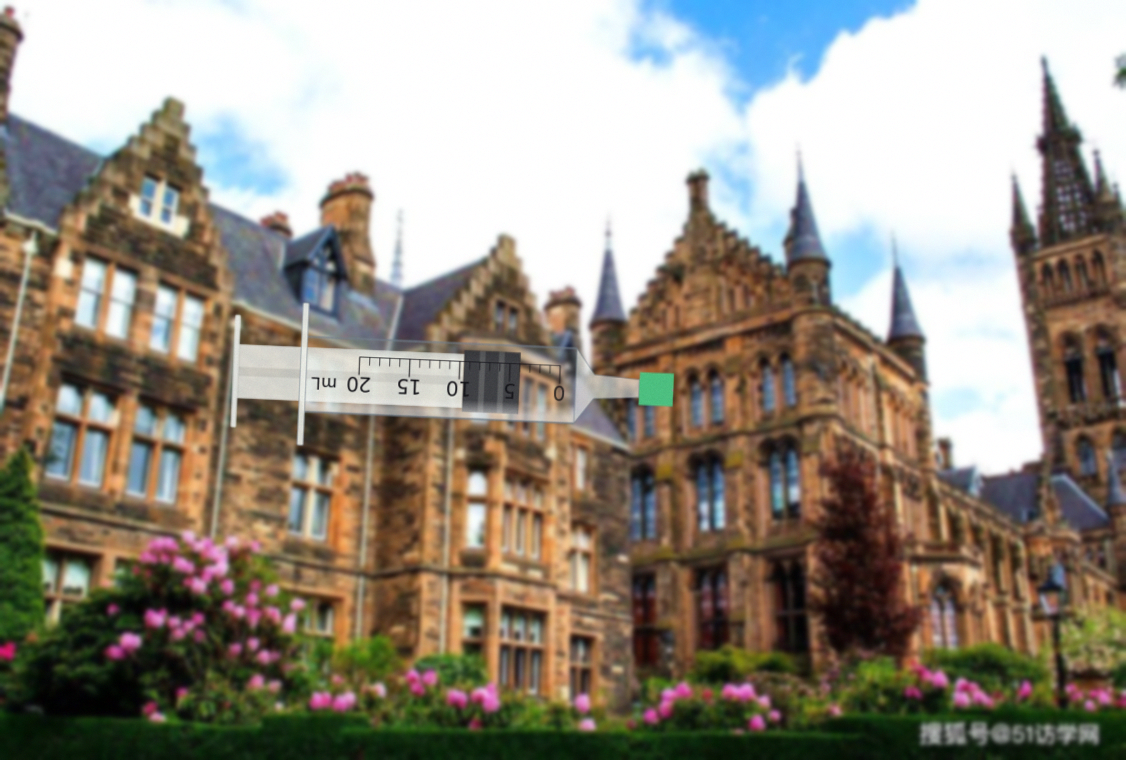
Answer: mL 4
